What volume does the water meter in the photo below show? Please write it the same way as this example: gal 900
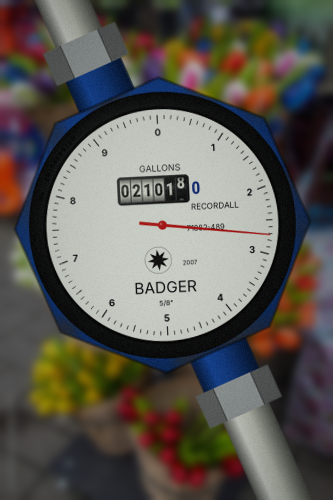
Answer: gal 210182.7
